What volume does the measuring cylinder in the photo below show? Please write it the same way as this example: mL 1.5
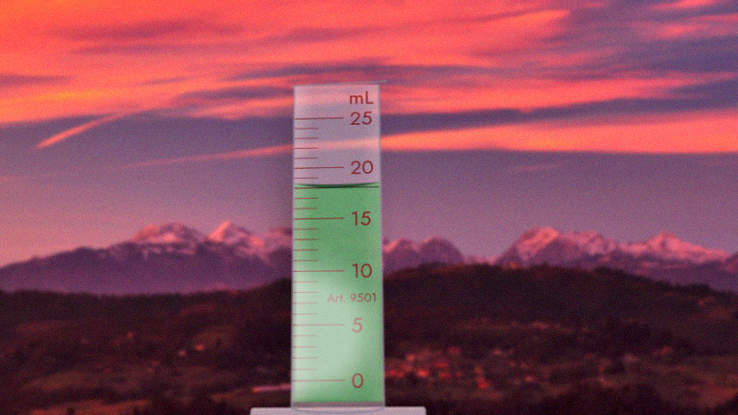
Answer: mL 18
